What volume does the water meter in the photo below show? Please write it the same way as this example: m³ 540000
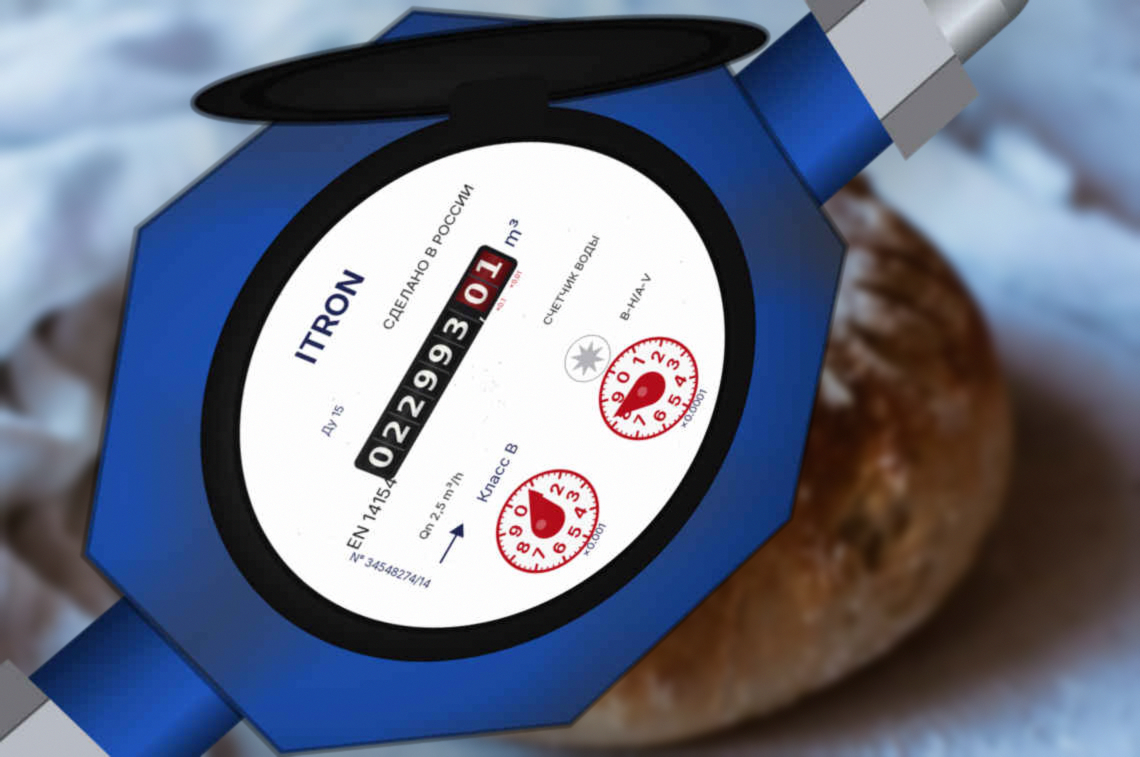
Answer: m³ 22993.0108
